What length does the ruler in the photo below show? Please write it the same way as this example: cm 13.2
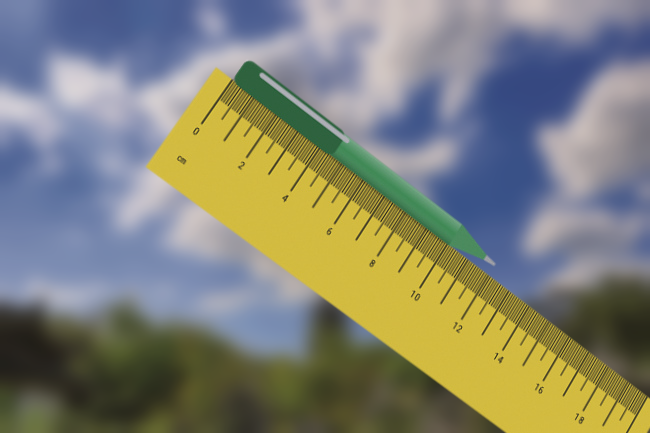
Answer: cm 12
